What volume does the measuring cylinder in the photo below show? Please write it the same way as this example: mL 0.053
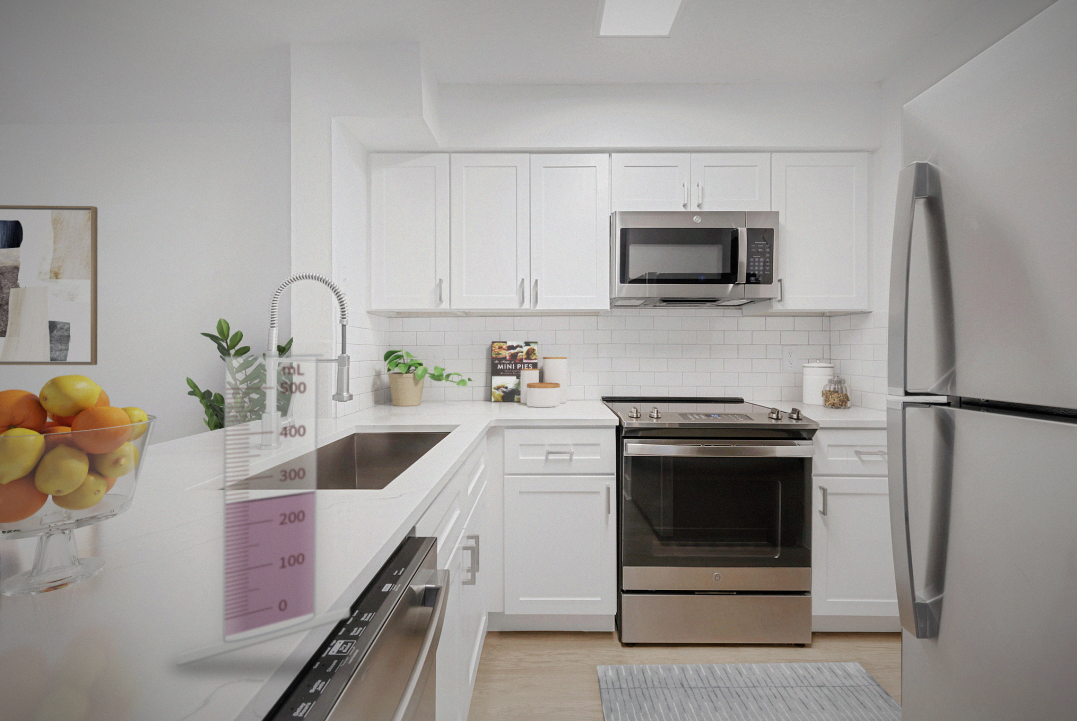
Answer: mL 250
